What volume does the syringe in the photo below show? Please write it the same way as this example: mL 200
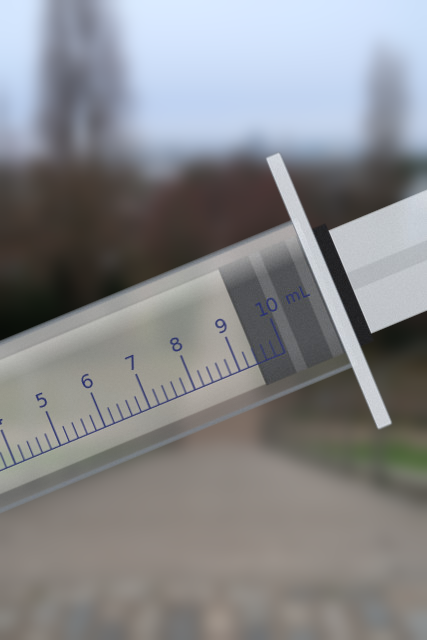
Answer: mL 9.4
